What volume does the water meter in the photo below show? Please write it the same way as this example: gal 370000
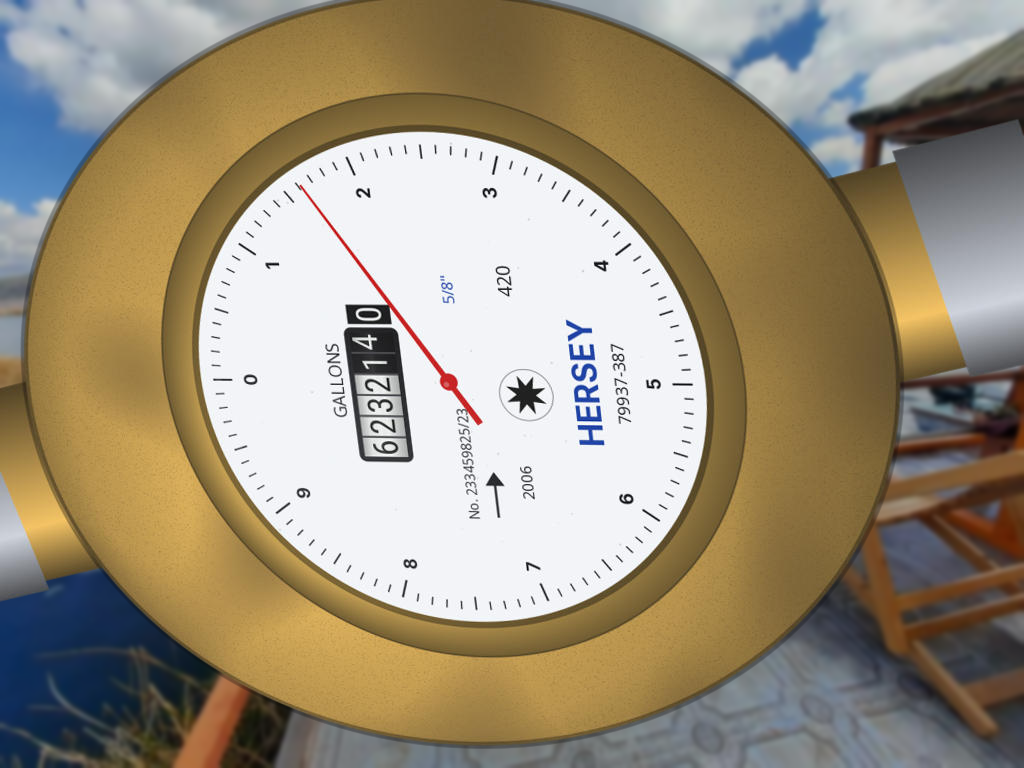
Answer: gal 6232141.6
